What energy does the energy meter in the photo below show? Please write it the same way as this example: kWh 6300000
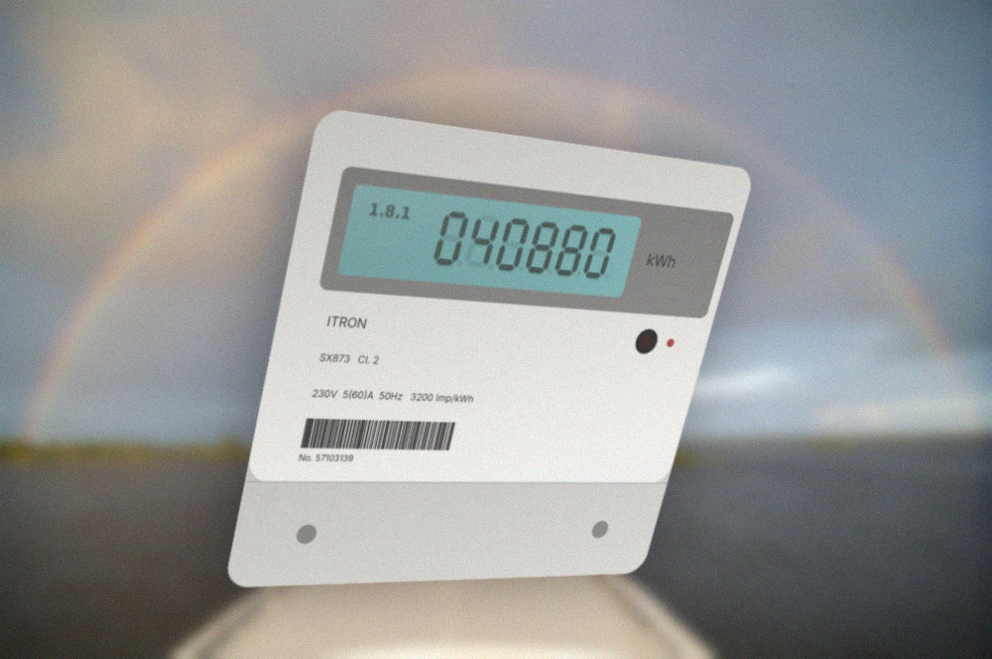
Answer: kWh 40880
